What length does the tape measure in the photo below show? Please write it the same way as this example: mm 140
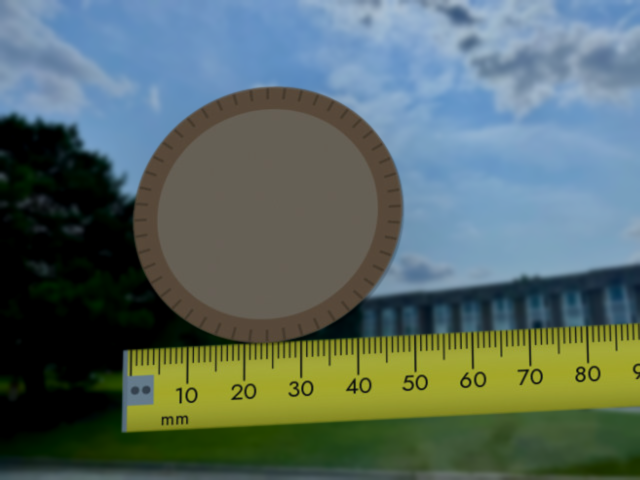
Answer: mm 48
